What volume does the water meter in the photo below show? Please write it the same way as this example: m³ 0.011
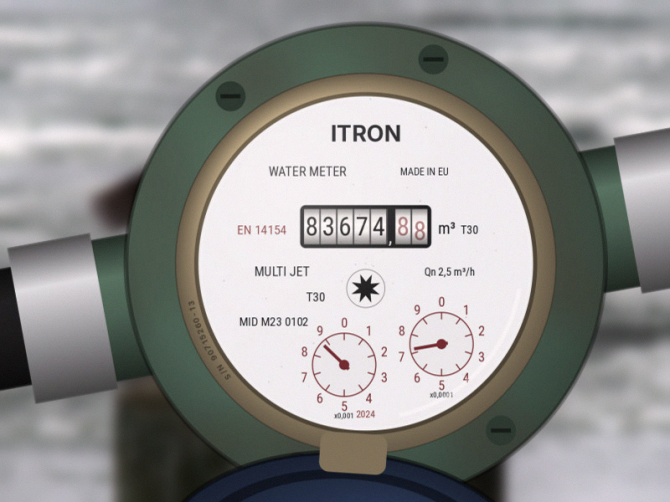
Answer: m³ 83674.8787
